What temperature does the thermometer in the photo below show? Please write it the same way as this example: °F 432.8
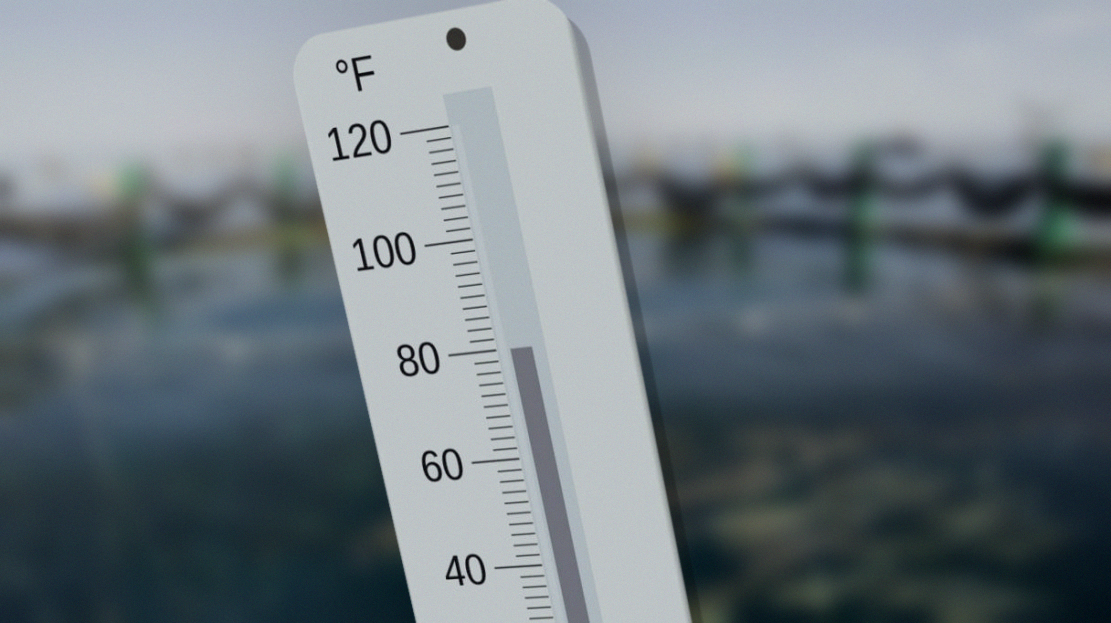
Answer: °F 80
